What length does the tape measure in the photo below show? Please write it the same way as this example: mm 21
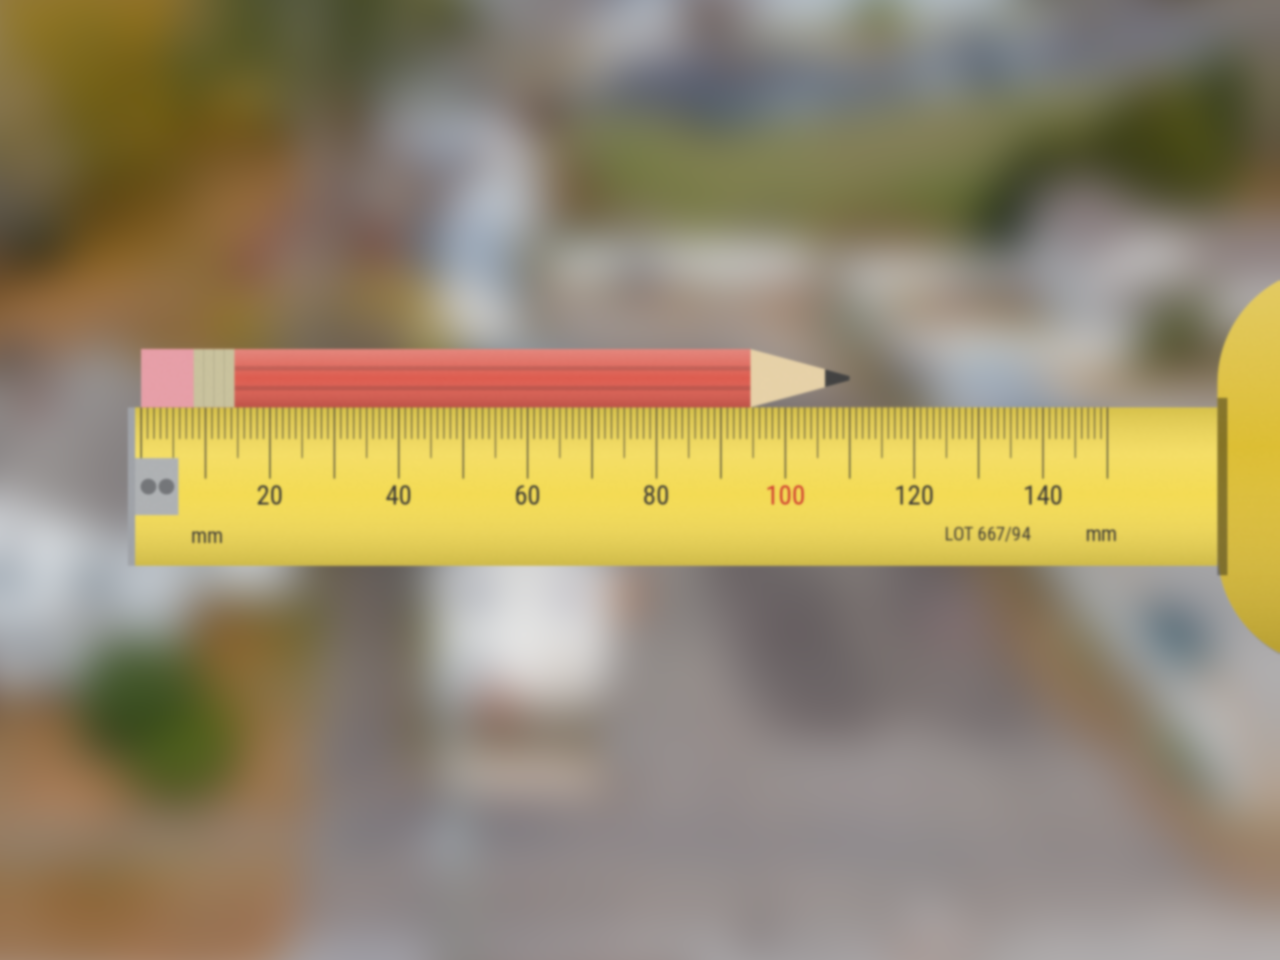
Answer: mm 110
